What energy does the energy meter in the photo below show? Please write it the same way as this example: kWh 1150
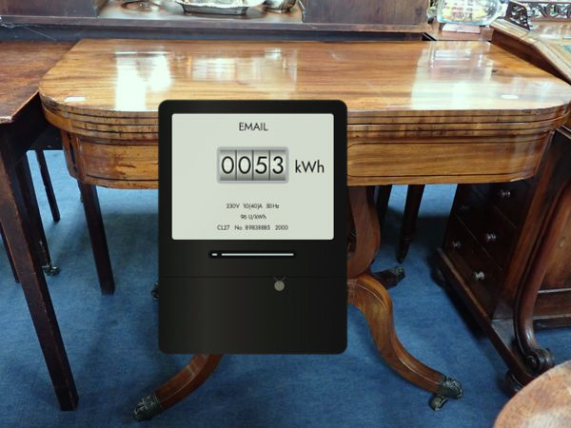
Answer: kWh 53
